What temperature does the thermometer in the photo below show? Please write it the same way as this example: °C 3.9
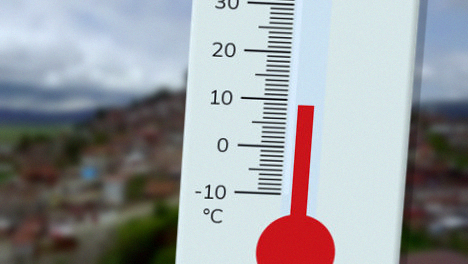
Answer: °C 9
